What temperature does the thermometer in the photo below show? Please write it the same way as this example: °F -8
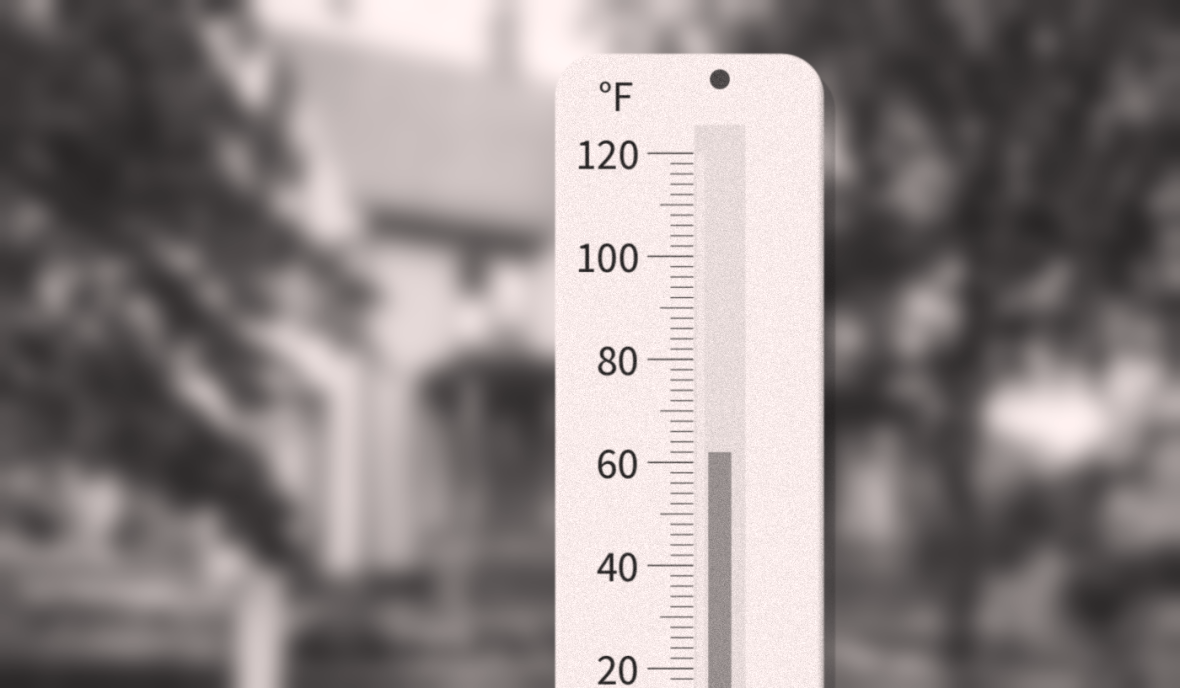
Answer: °F 62
